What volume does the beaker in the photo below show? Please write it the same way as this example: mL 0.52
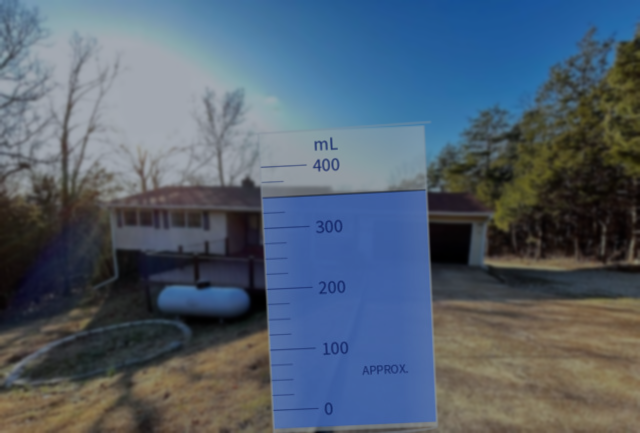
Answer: mL 350
